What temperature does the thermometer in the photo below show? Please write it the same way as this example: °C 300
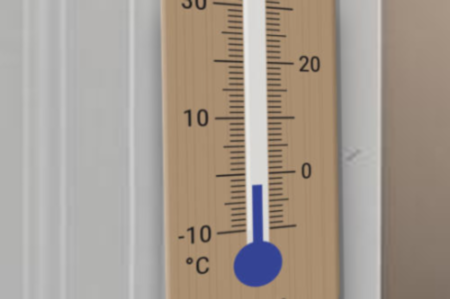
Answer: °C -2
